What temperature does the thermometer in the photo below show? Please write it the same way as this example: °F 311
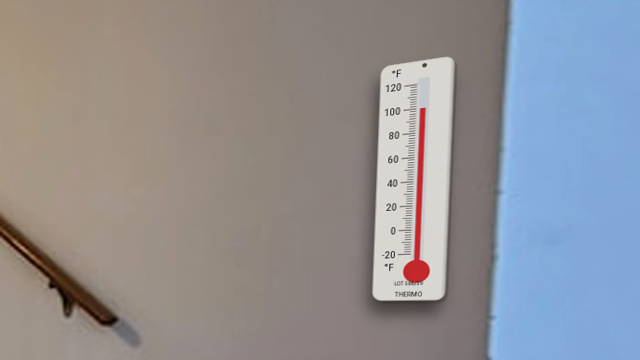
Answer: °F 100
